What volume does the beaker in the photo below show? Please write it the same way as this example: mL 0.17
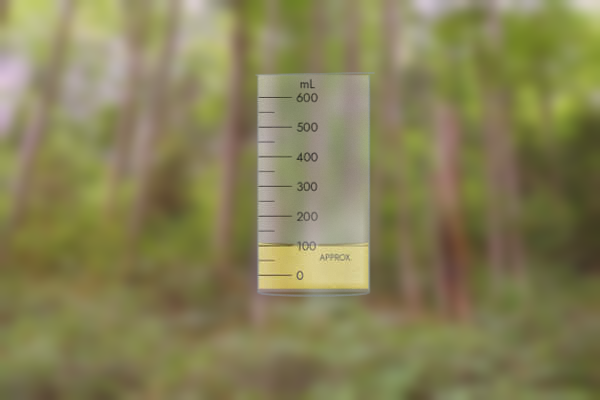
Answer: mL 100
